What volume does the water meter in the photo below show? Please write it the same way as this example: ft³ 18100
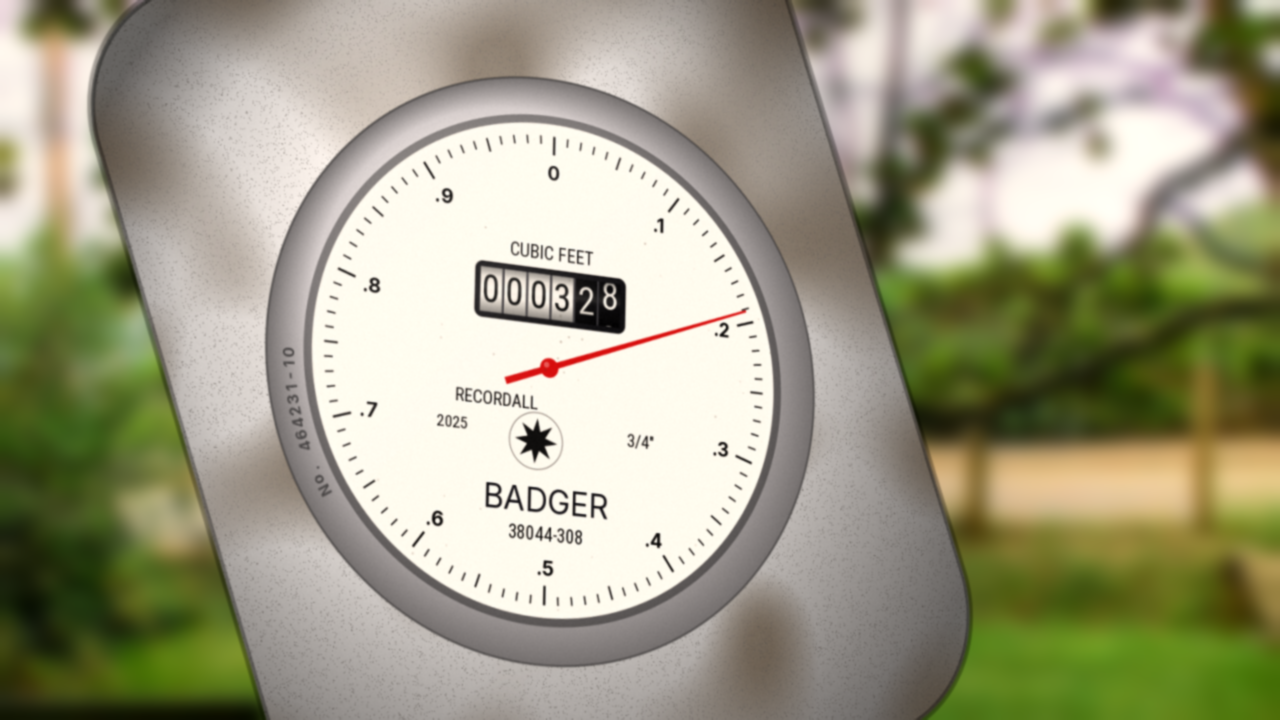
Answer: ft³ 328.19
